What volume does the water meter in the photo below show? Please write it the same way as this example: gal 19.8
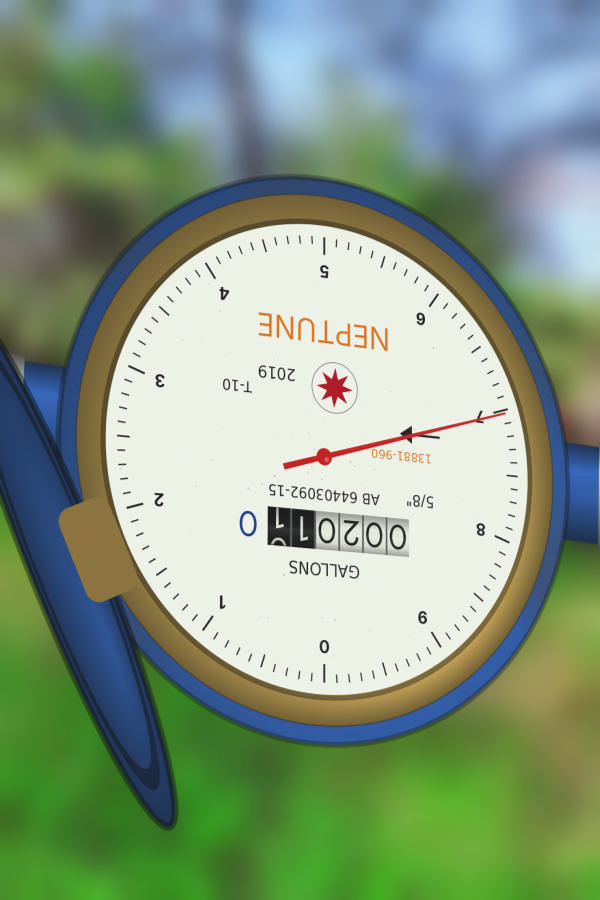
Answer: gal 20107.0
